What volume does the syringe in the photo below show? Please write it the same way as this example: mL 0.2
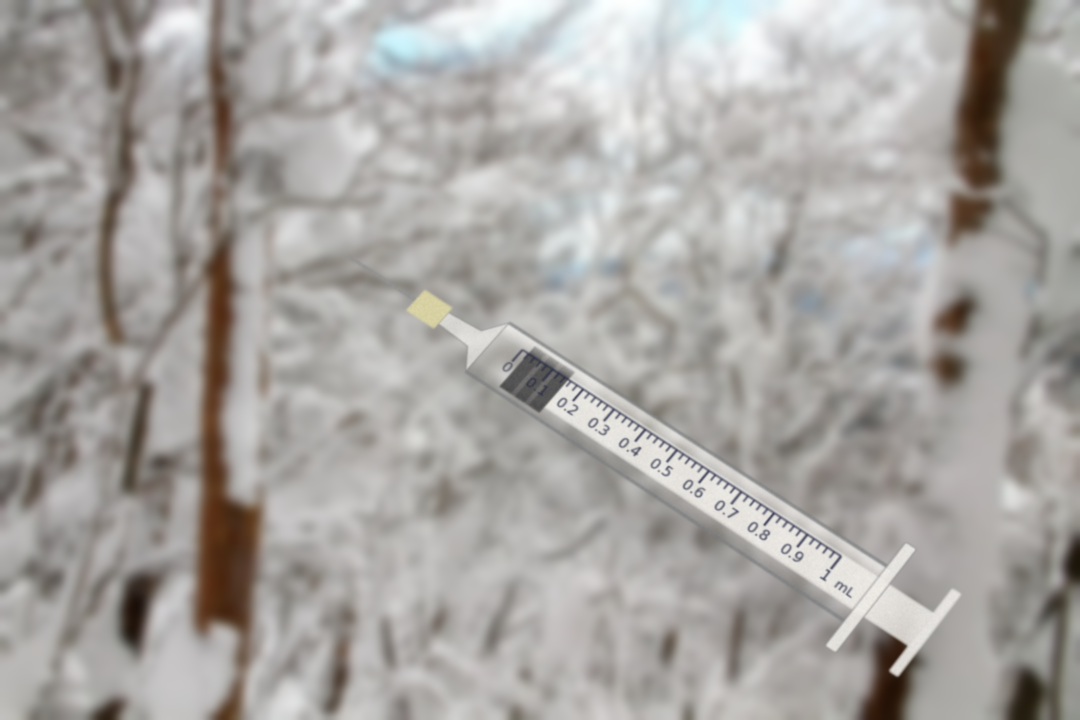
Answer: mL 0.02
